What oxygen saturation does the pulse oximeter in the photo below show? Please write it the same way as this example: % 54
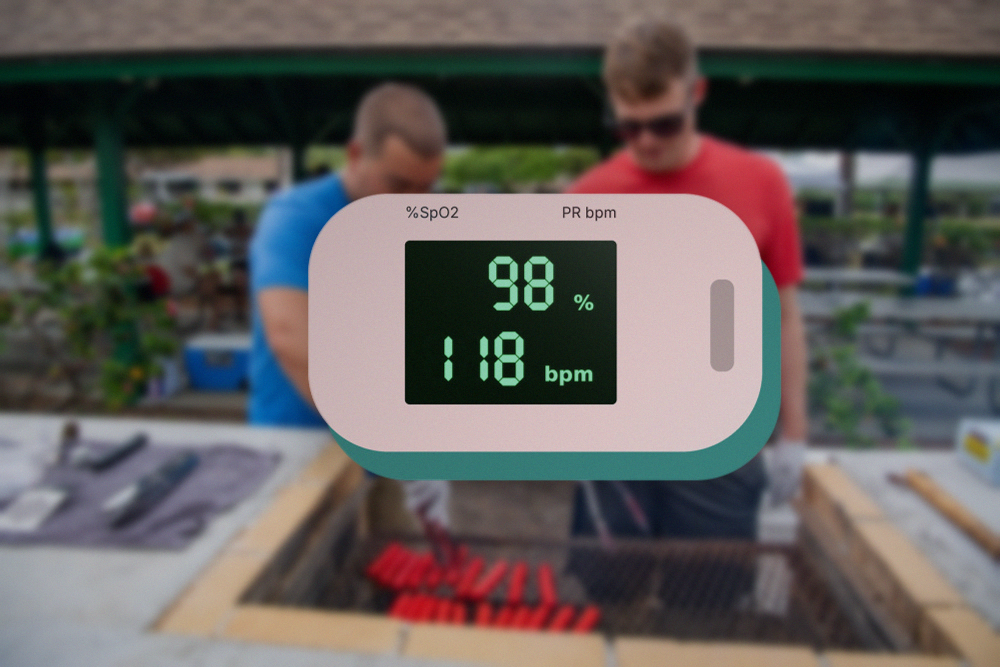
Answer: % 98
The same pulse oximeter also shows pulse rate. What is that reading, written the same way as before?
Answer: bpm 118
